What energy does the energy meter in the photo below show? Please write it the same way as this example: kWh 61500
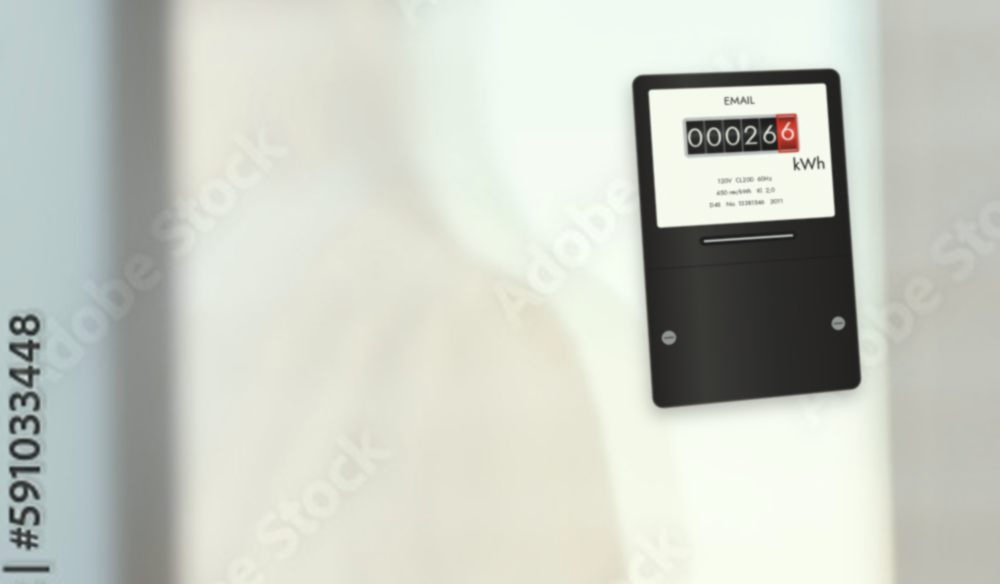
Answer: kWh 26.6
